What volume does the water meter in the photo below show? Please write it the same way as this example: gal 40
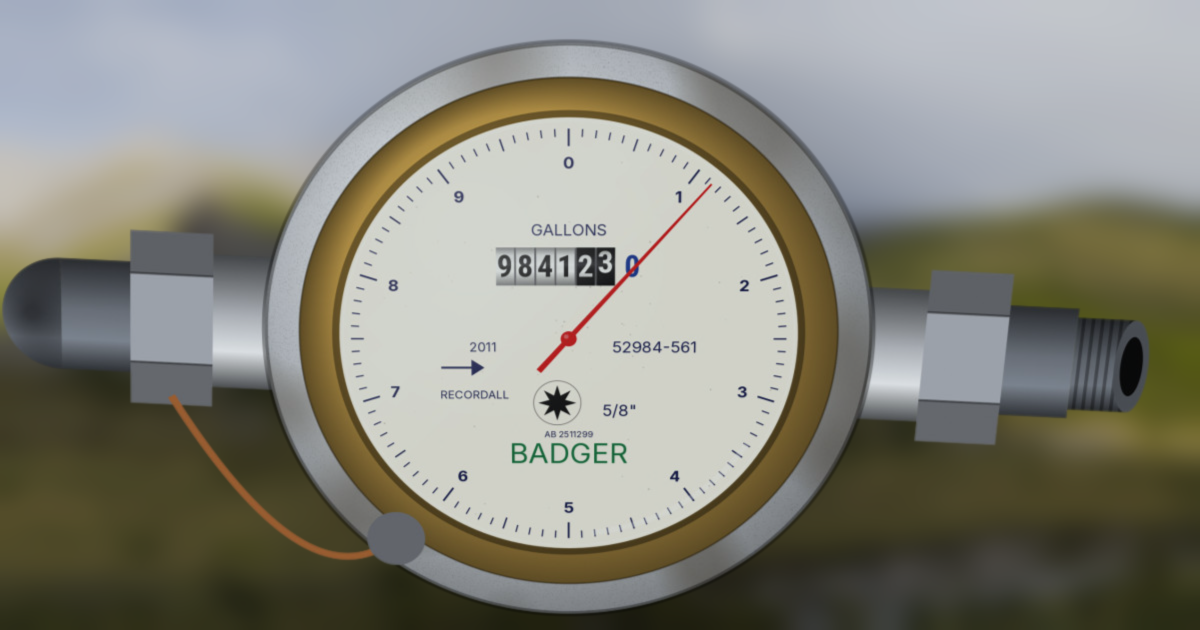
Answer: gal 9841231.1
